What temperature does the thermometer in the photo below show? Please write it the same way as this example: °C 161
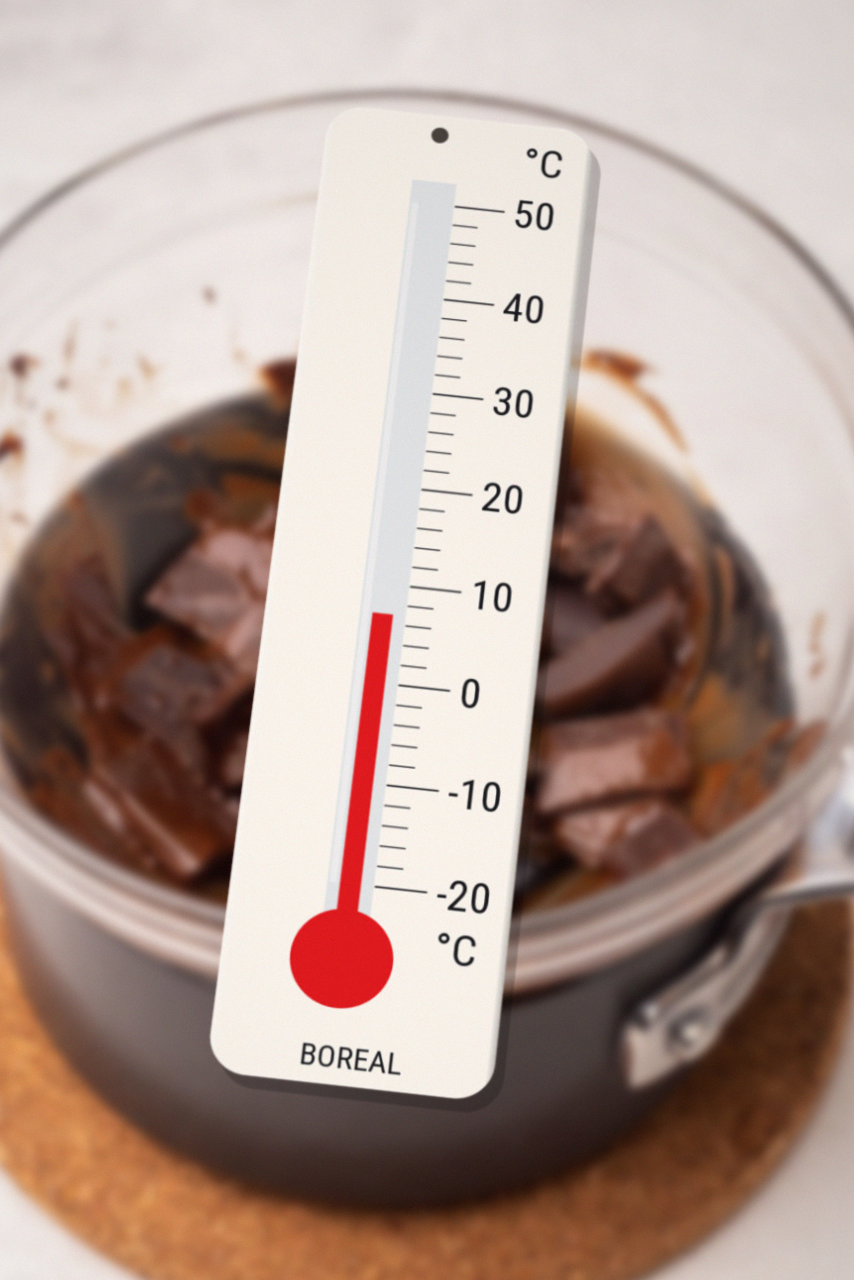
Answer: °C 7
